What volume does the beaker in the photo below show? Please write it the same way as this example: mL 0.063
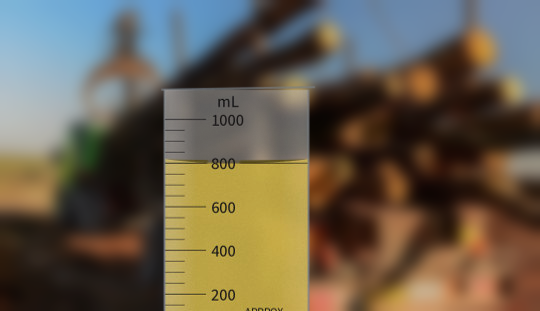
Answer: mL 800
